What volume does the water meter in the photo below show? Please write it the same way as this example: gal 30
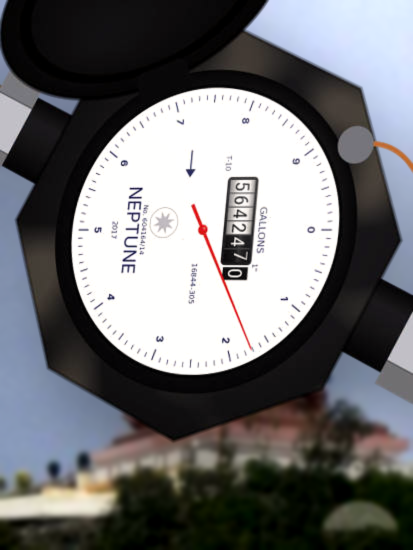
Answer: gal 5642471.7
